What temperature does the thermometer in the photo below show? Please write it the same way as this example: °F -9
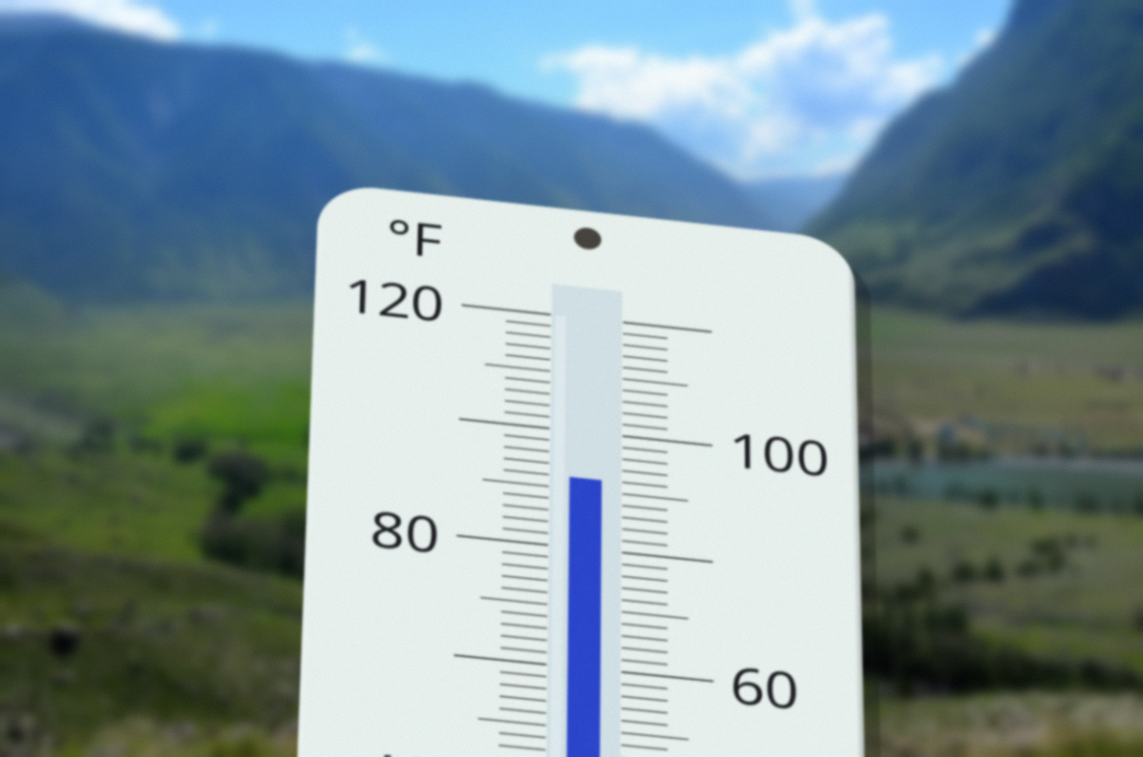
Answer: °F 92
